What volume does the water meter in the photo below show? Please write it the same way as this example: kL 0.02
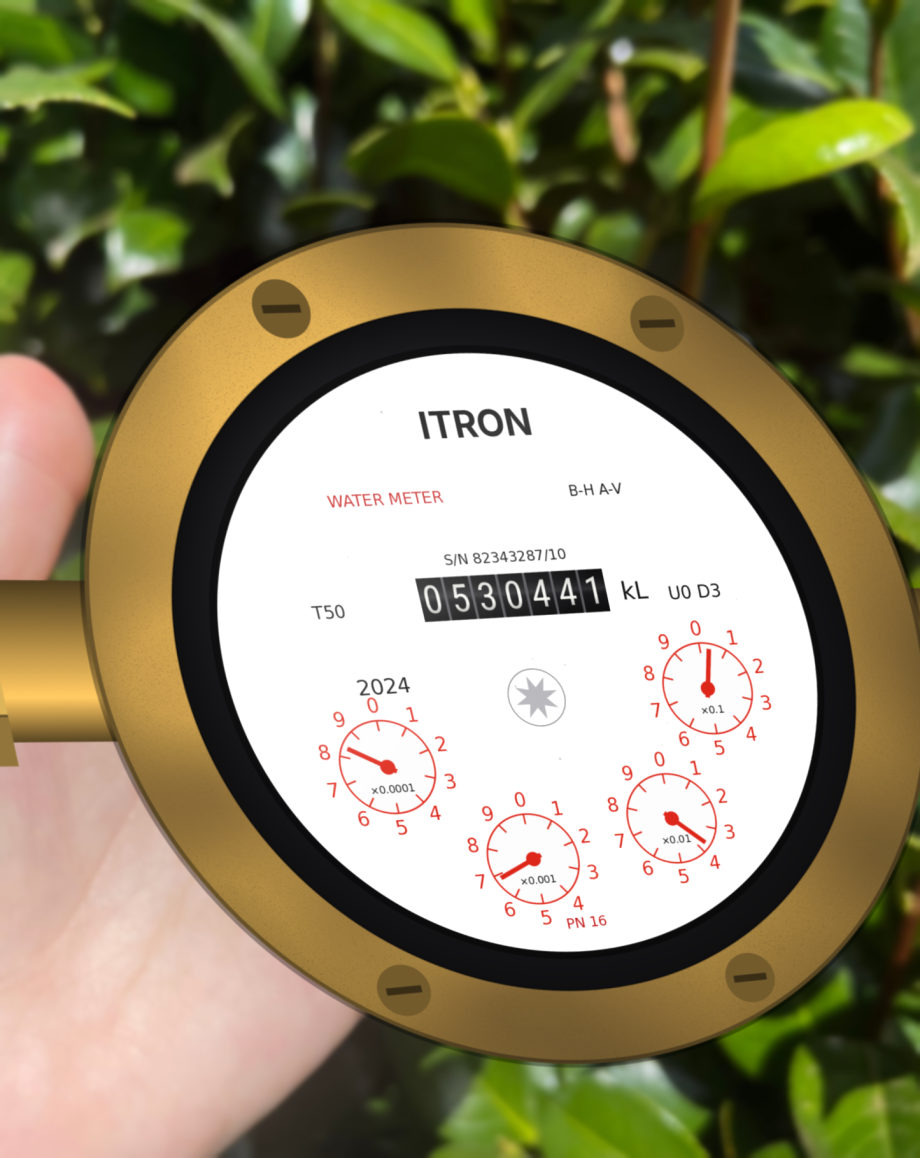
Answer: kL 530441.0368
